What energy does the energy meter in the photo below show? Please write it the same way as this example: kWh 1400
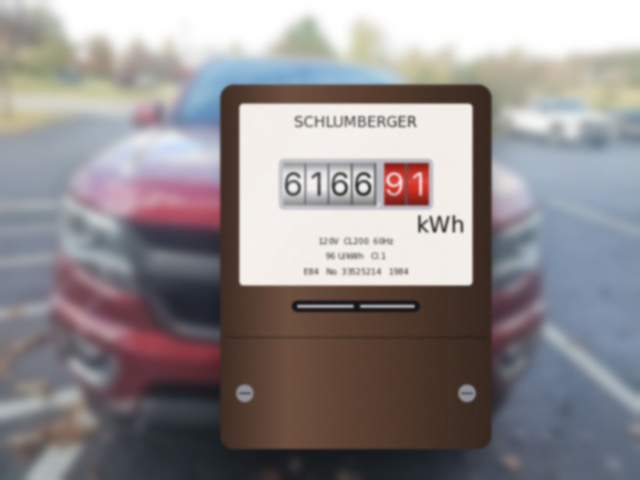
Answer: kWh 6166.91
